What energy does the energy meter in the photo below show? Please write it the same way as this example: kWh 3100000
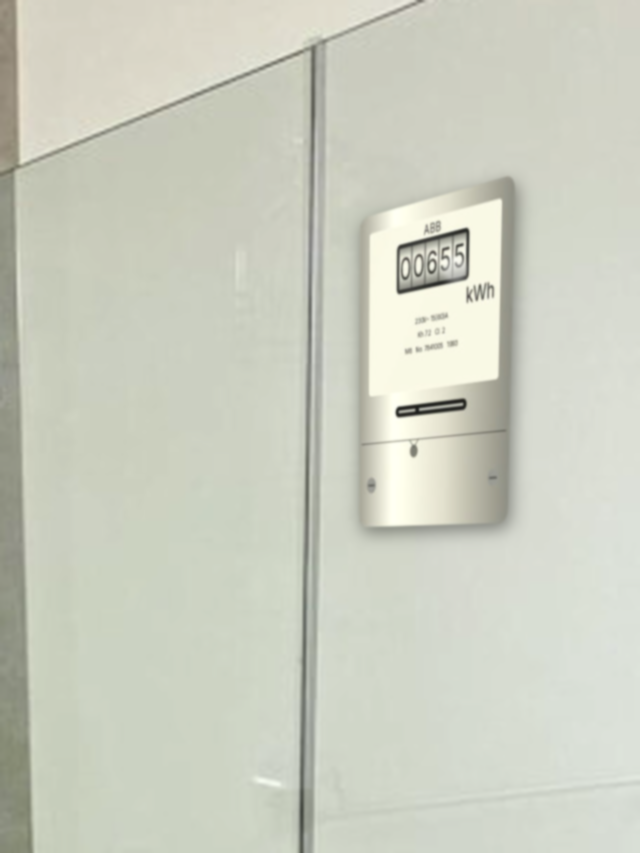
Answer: kWh 655
